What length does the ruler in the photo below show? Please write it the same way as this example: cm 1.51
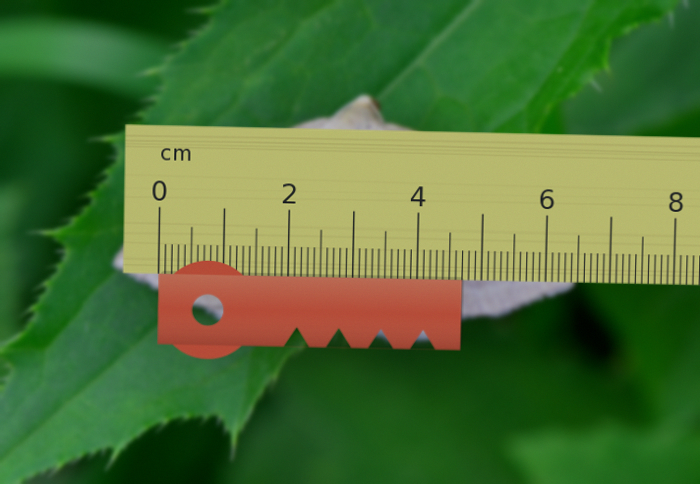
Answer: cm 4.7
